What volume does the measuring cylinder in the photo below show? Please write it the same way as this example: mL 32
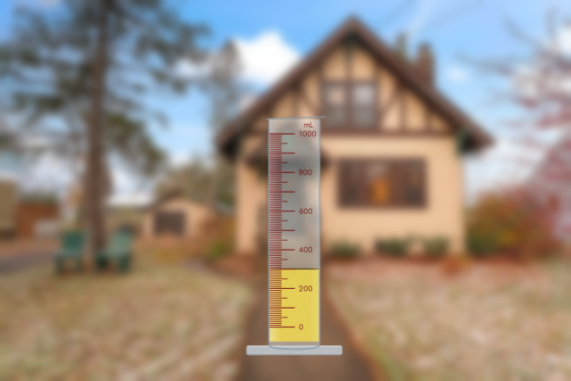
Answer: mL 300
